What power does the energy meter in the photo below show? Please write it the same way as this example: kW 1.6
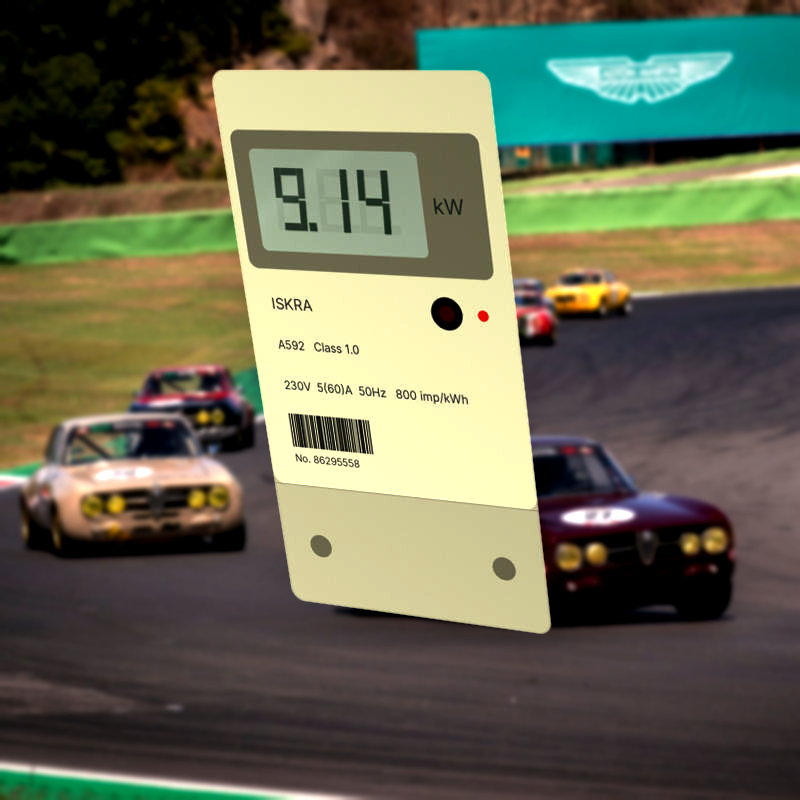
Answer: kW 9.14
